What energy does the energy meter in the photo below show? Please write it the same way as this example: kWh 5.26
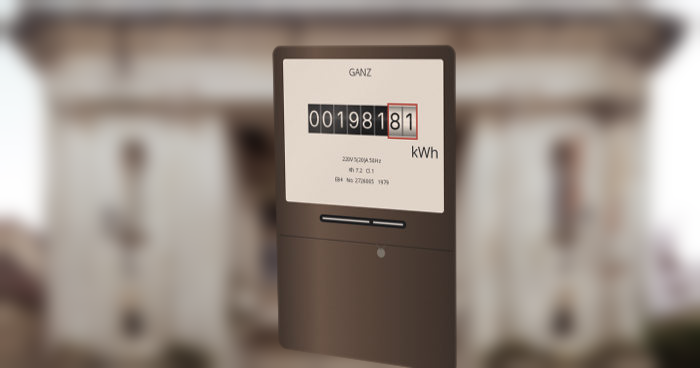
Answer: kWh 1981.81
